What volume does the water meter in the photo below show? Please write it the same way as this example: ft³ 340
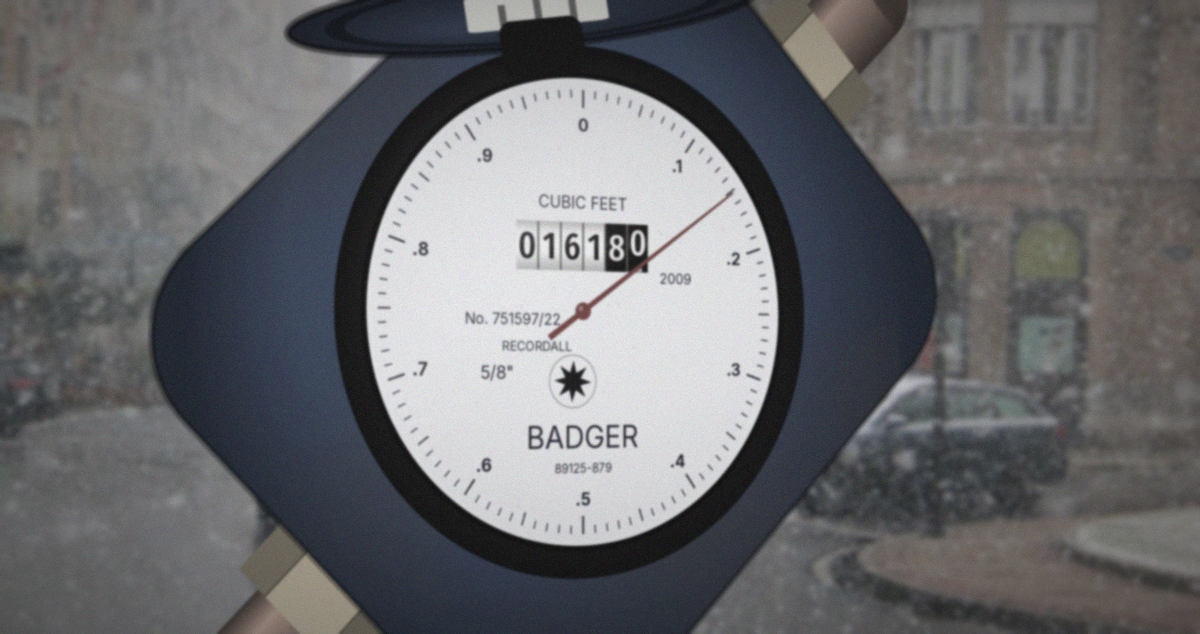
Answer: ft³ 16180.15
